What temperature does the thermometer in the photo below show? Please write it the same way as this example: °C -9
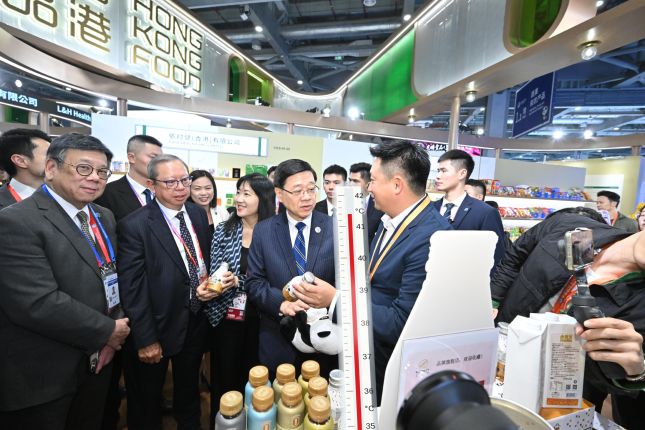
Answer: °C 41.4
